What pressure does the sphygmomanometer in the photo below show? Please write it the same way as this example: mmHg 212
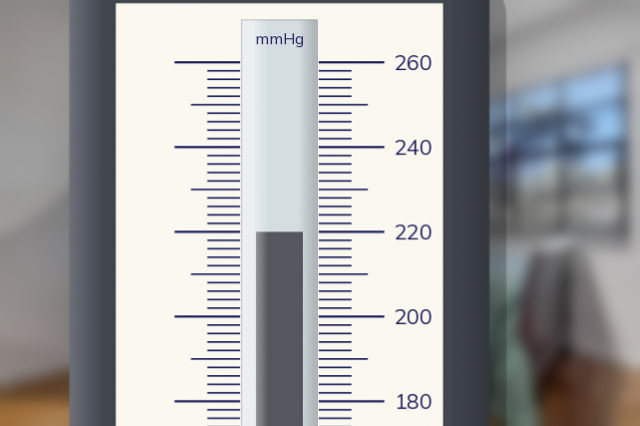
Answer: mmHg 220
